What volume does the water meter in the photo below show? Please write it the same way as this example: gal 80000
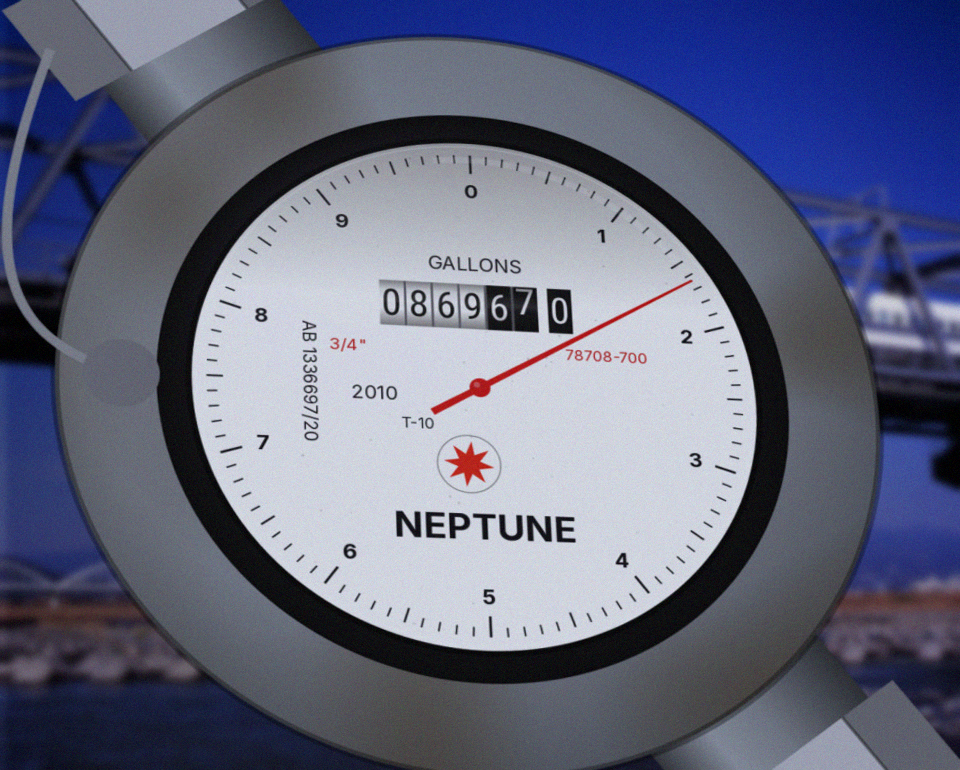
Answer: gal 869671.6
